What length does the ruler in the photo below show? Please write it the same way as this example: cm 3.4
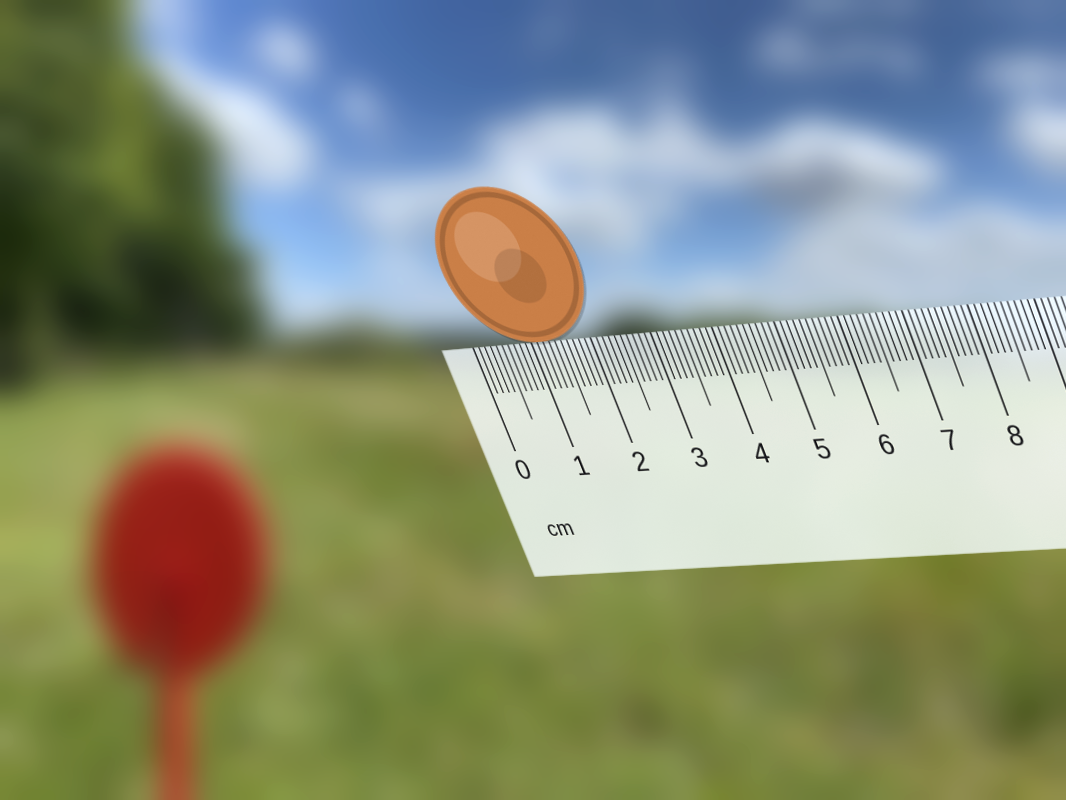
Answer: cm 2.3
